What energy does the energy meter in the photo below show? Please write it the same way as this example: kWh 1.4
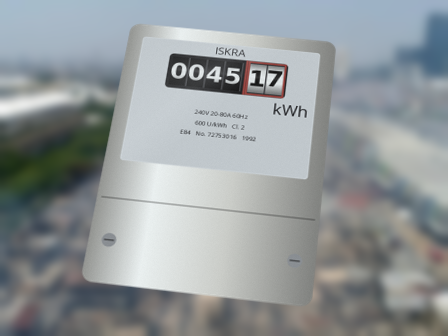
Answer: kWh 45.17
